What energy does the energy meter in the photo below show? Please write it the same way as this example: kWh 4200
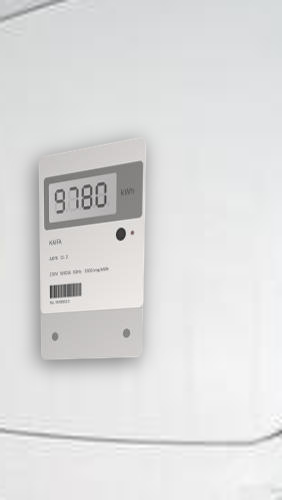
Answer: kWh 9780
